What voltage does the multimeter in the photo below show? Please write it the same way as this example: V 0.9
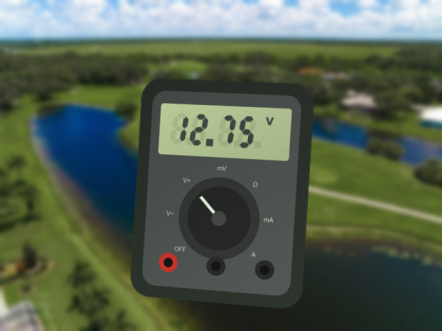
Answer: V 12.75
